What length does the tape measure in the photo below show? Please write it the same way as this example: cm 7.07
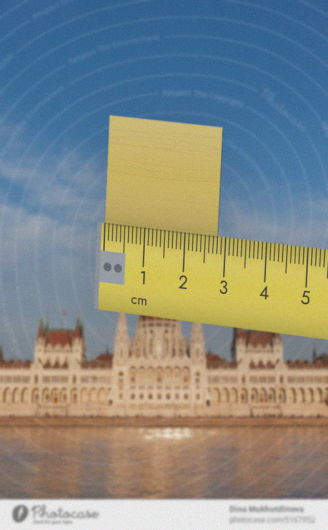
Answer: cm 2.8
